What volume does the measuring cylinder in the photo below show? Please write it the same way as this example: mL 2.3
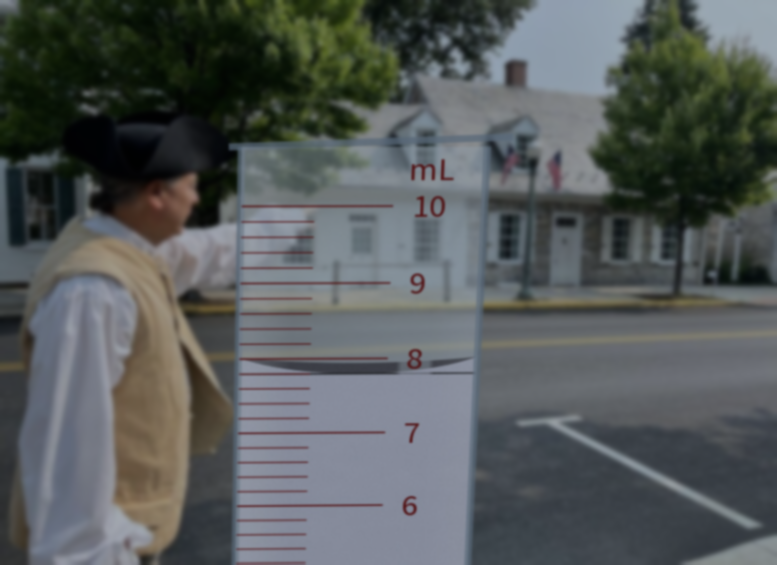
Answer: mL 7.8
